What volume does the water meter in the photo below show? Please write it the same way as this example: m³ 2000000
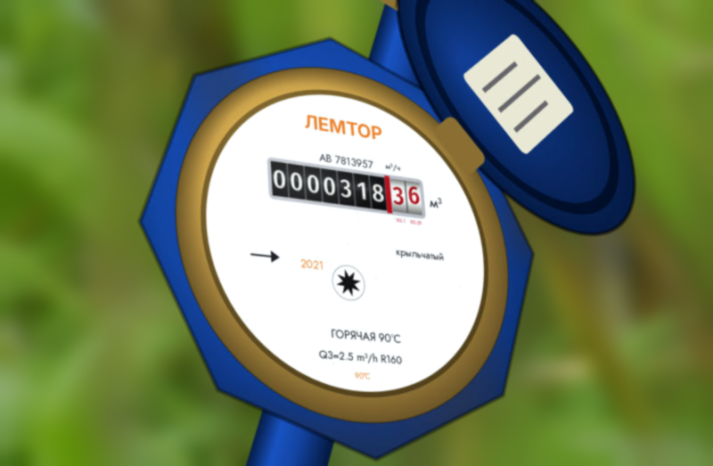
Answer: m³ 318.36
